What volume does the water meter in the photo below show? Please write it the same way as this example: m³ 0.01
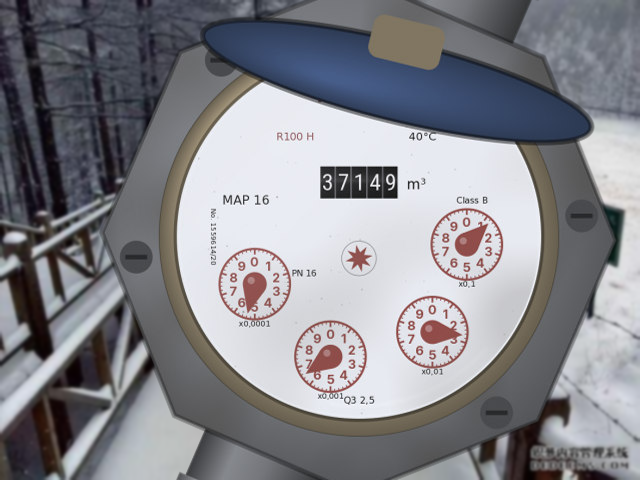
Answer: m³ 37149.1265
